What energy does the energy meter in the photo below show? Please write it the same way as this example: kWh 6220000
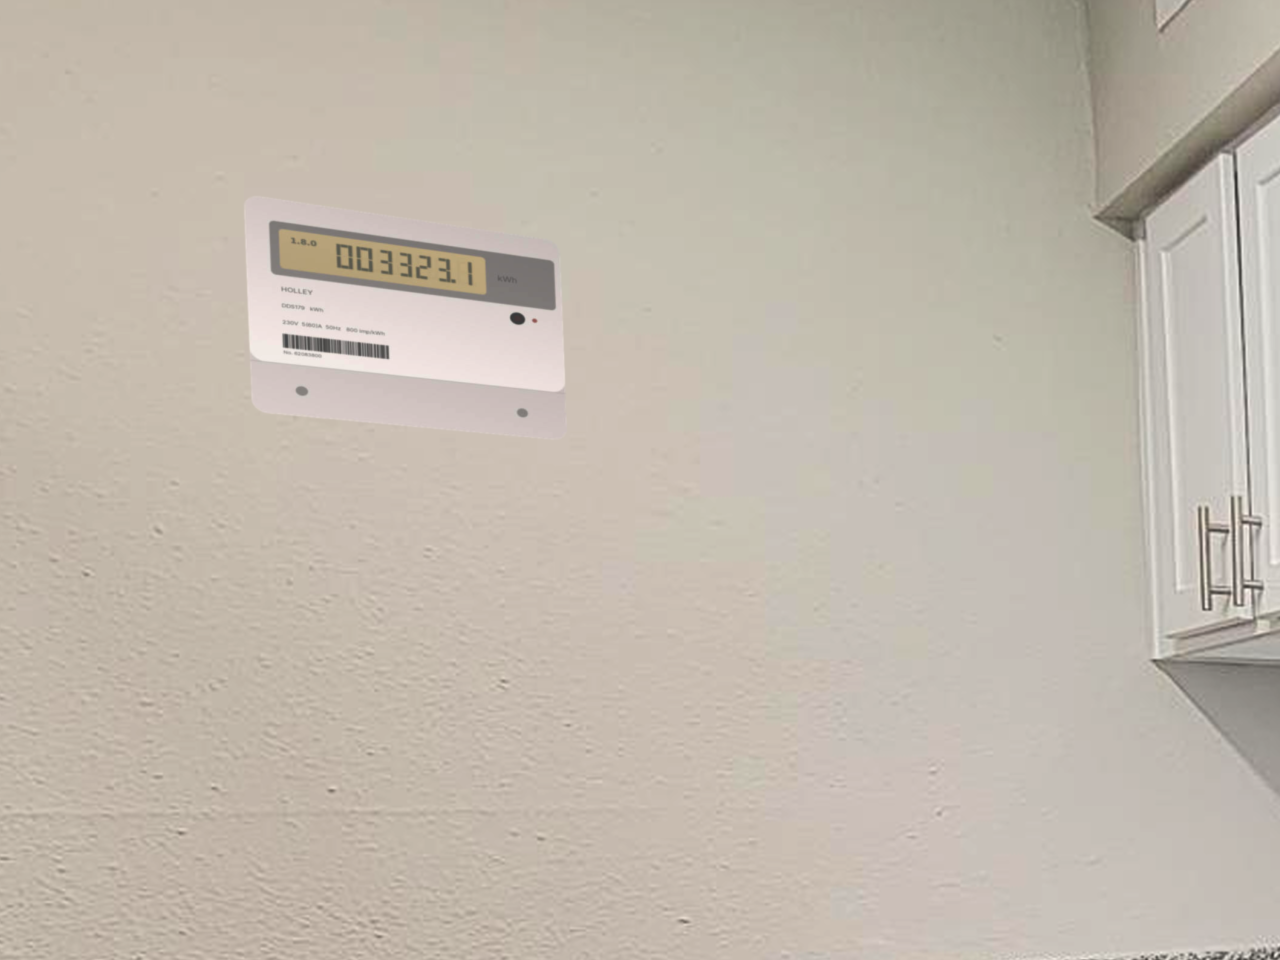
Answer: kWh 3323.1
